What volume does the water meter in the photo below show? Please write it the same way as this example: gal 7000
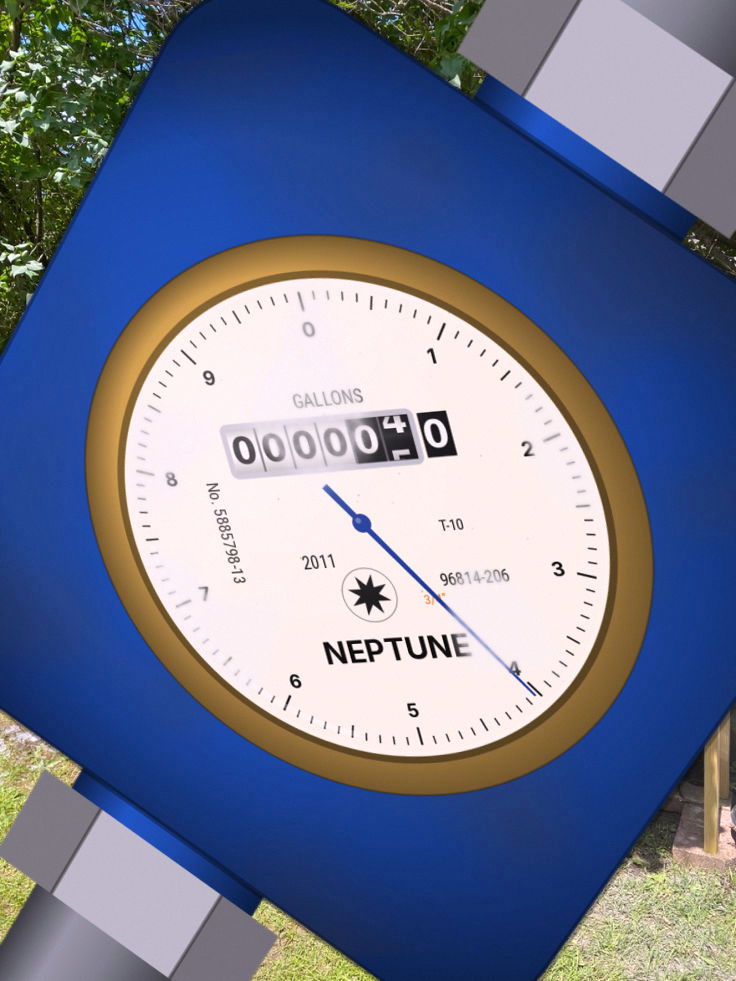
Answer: gal 44.0
